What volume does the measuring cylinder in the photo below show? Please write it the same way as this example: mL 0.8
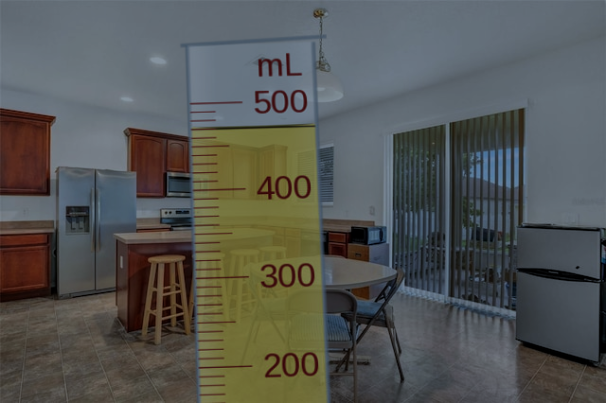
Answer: mL 470
